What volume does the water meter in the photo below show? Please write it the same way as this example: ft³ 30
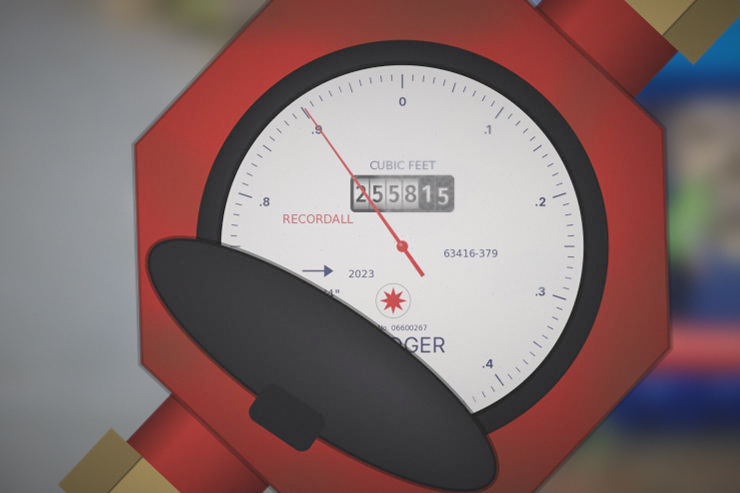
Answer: ft³ 255814.90
